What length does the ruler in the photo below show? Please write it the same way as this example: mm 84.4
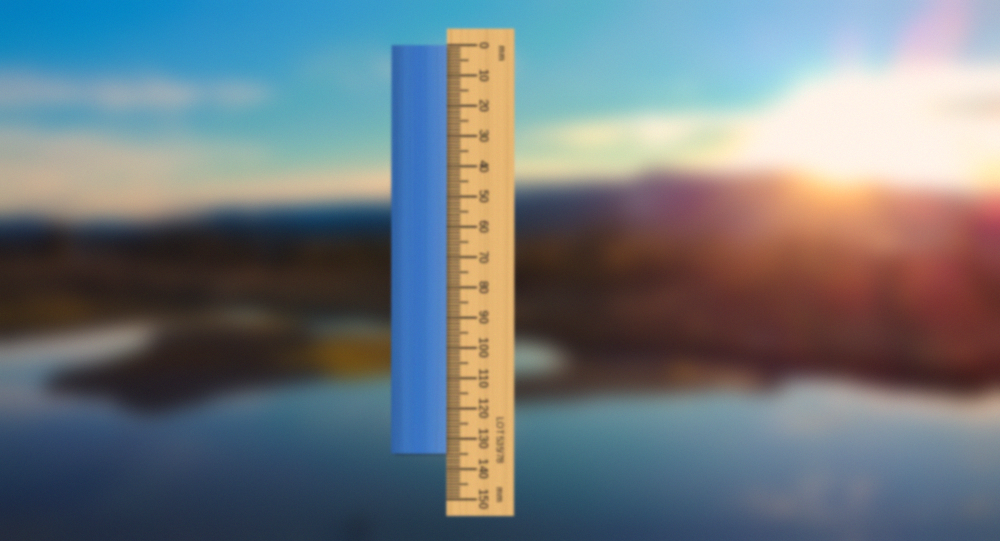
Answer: mm 135
